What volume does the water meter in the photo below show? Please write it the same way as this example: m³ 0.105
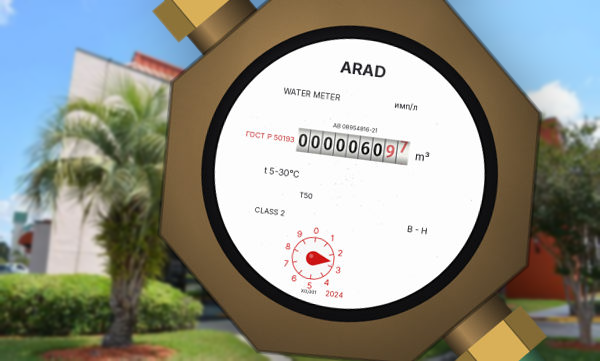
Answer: m³ 60.972
